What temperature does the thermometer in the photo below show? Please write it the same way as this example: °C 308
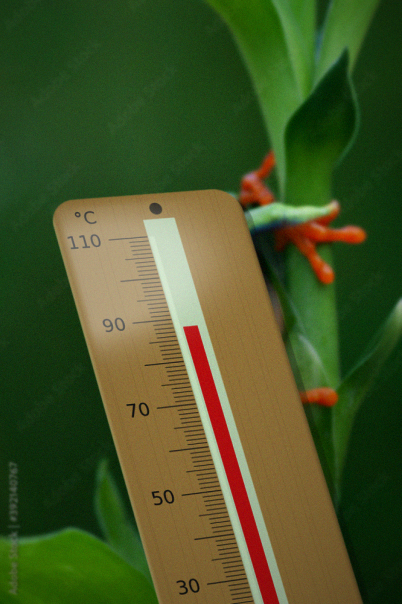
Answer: °C 88
